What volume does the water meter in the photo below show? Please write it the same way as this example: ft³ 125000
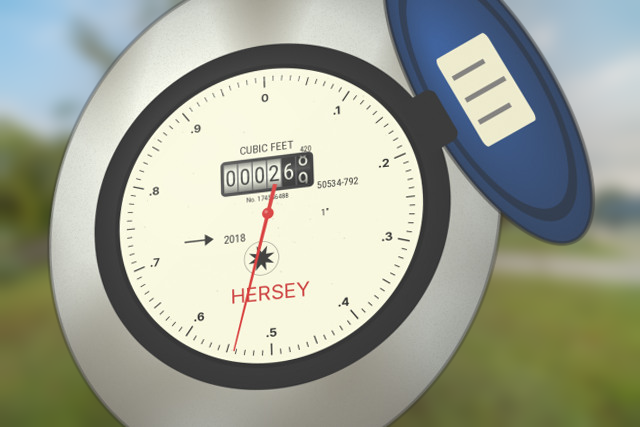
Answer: ft³ 268.54
